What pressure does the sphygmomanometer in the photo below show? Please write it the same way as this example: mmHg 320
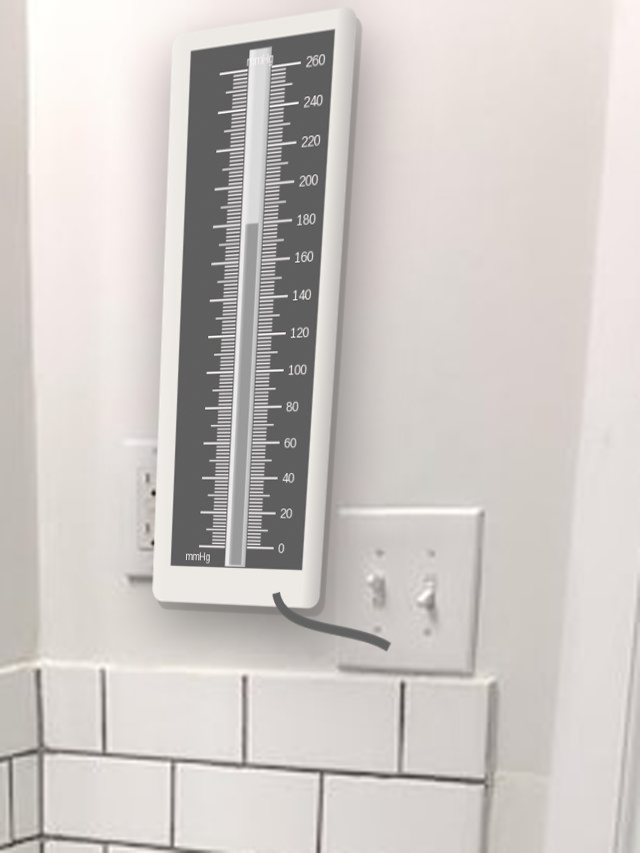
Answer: mmHg 180
